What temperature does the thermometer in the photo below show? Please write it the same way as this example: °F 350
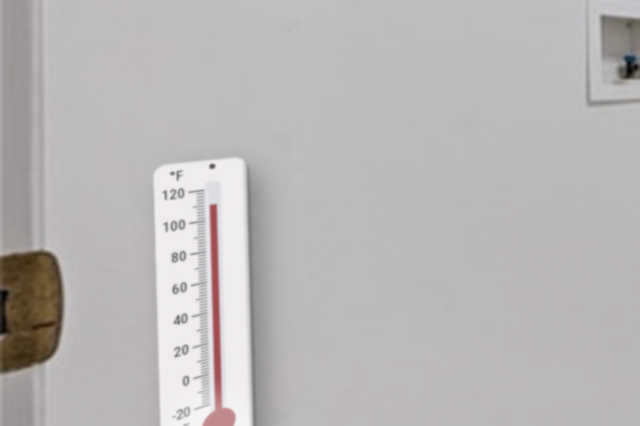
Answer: °F 110
